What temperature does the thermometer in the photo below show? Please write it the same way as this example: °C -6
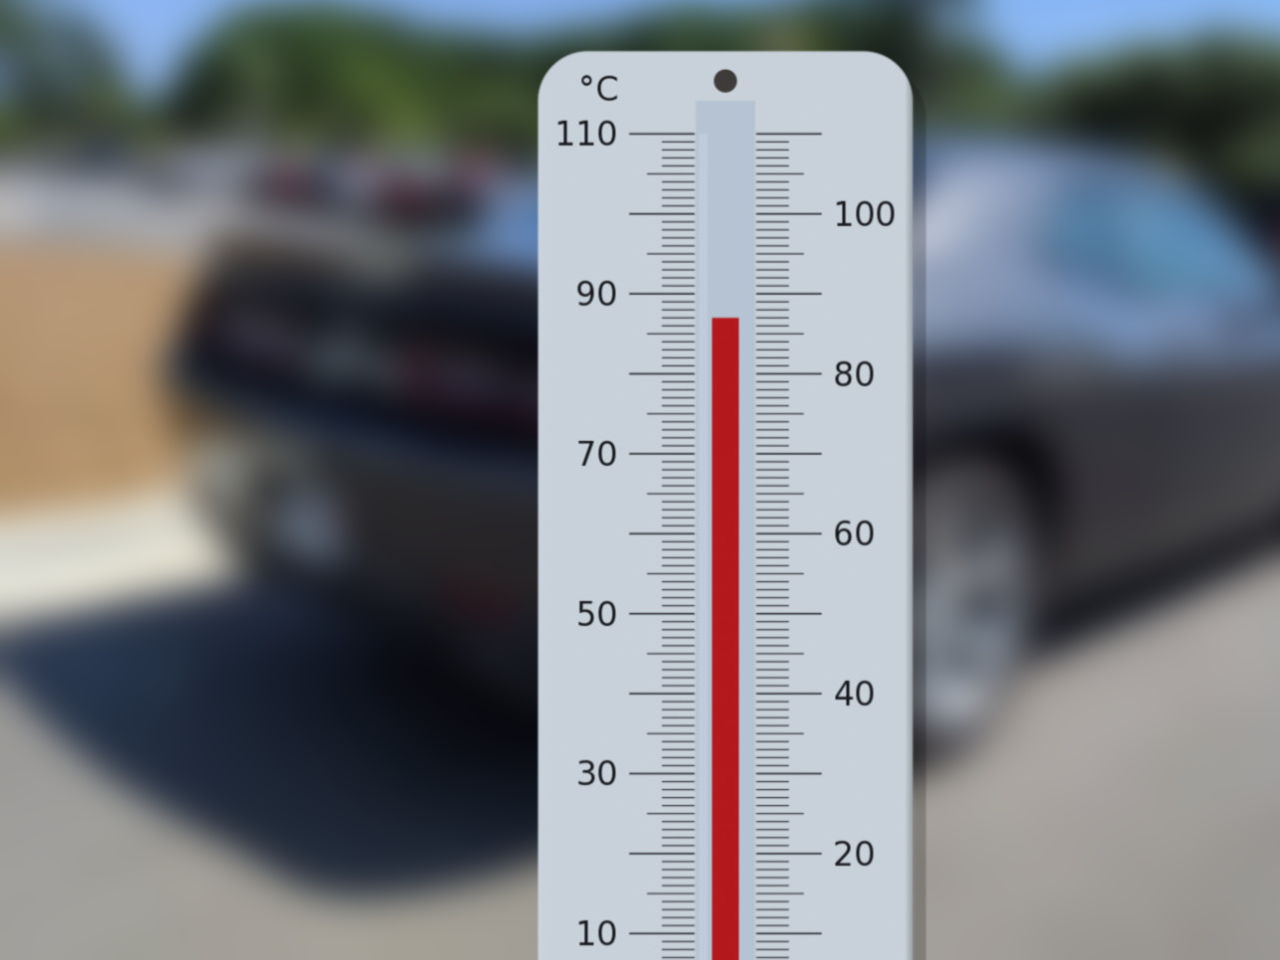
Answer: °C 87
